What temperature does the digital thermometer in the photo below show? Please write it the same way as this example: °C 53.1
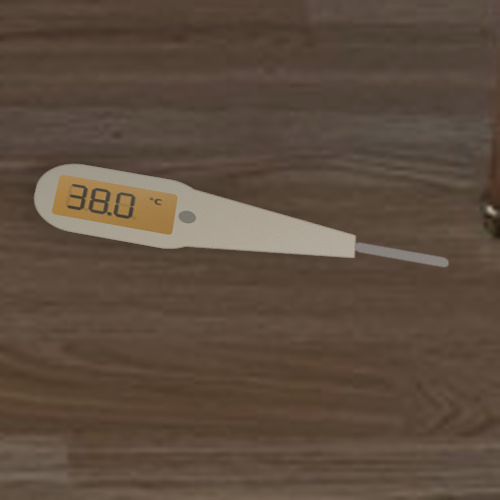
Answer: °C 38.0
